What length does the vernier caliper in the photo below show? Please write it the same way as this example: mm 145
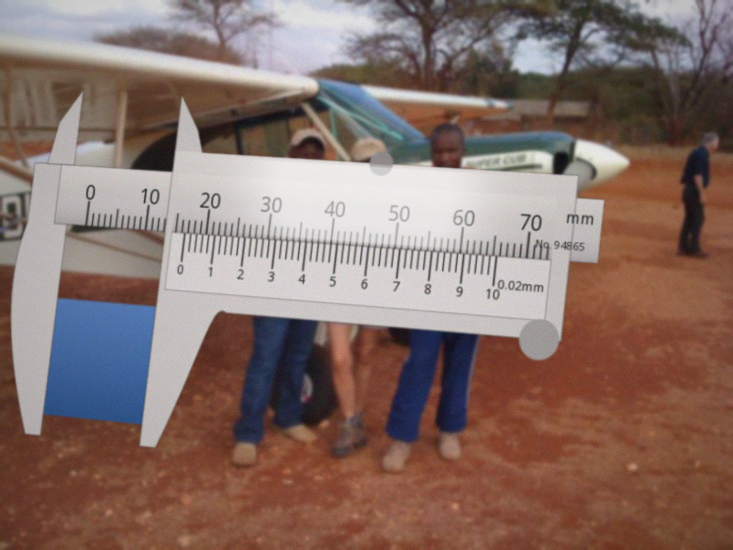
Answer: mm 16.5
